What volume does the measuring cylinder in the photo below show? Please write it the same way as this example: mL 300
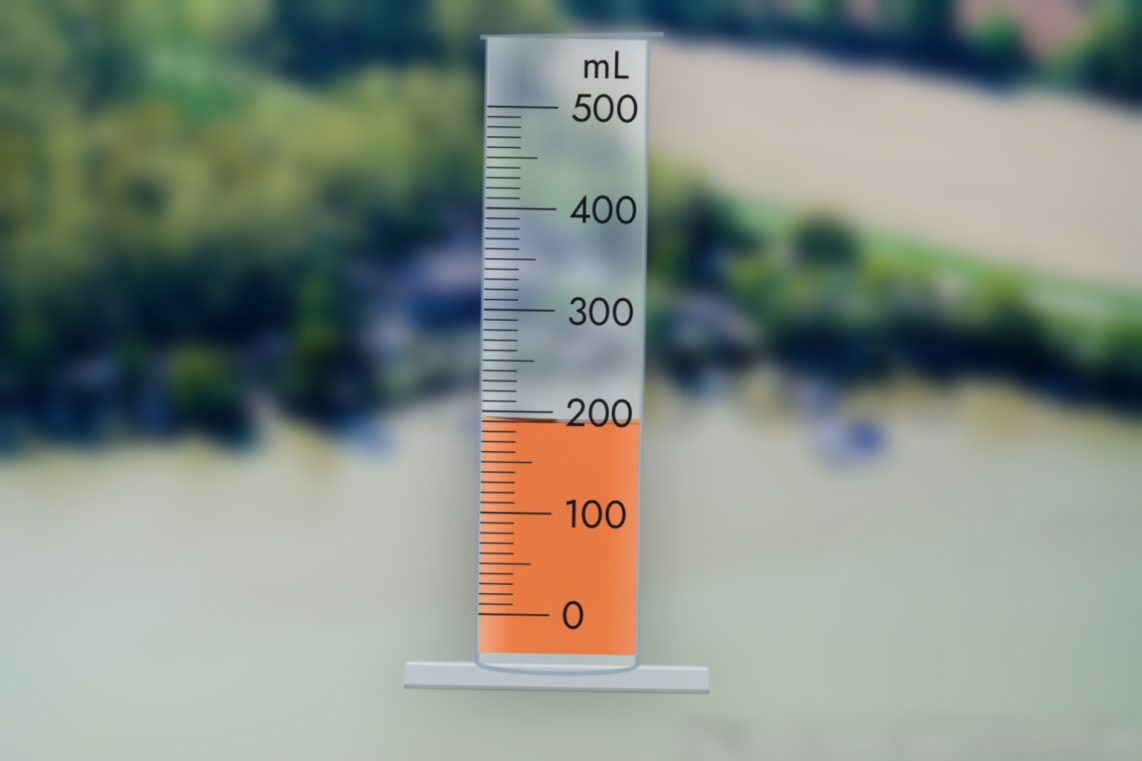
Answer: mL 190
